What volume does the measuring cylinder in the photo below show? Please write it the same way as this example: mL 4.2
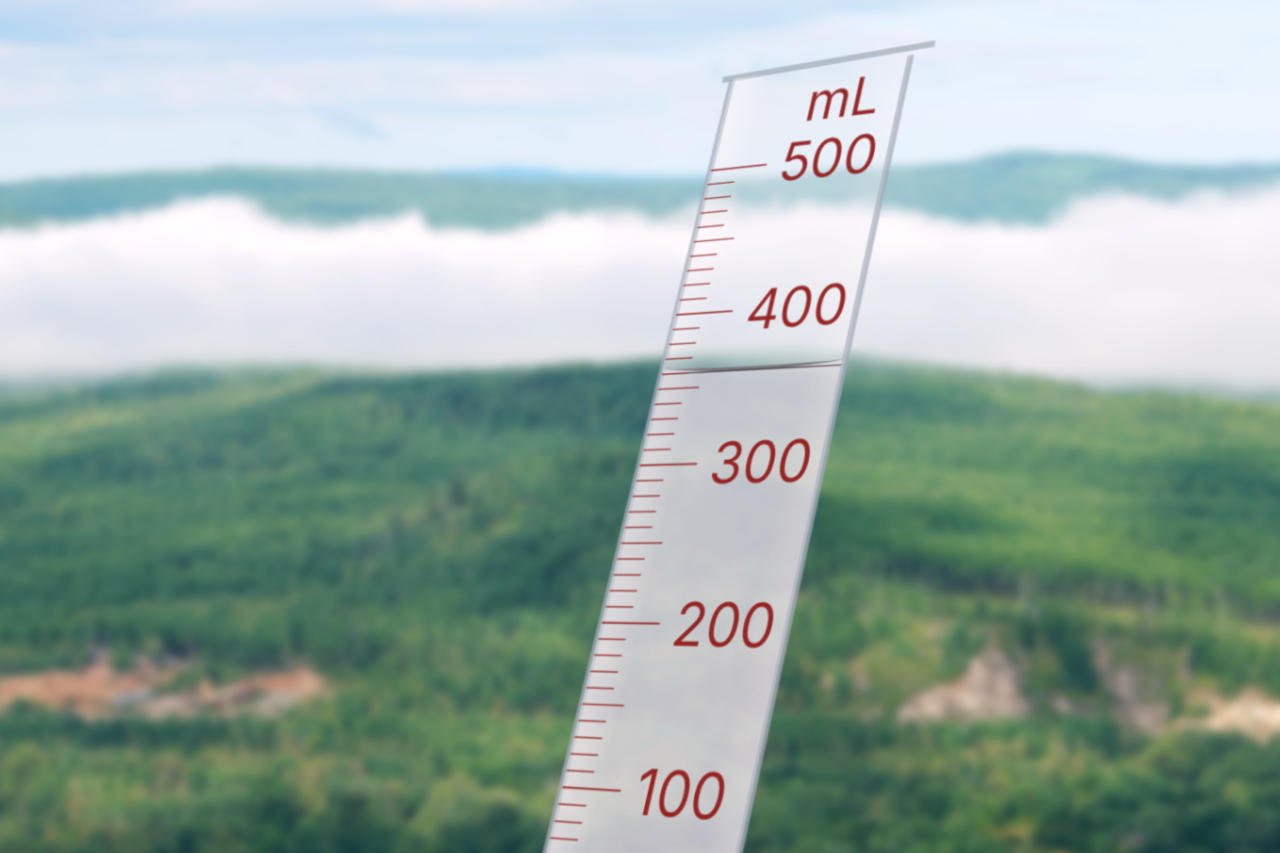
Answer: mL 360
